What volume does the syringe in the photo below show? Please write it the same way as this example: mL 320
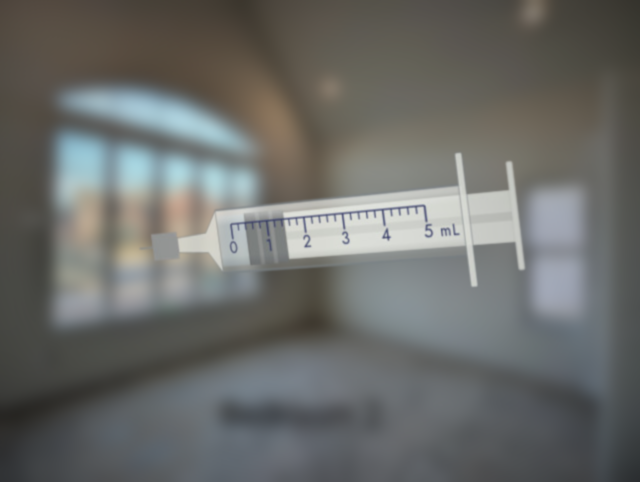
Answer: mL 0.4
